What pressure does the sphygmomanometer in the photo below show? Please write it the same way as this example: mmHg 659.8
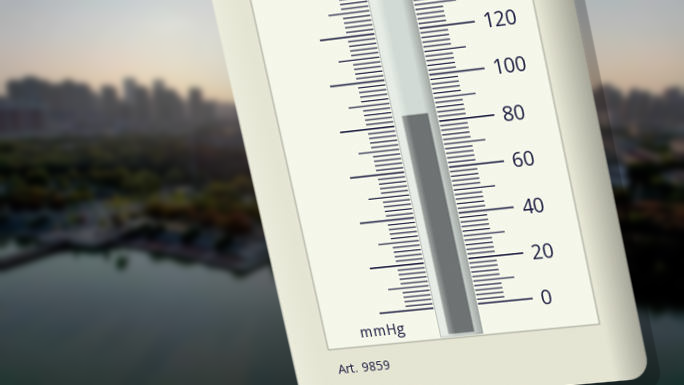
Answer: mmHg 84
